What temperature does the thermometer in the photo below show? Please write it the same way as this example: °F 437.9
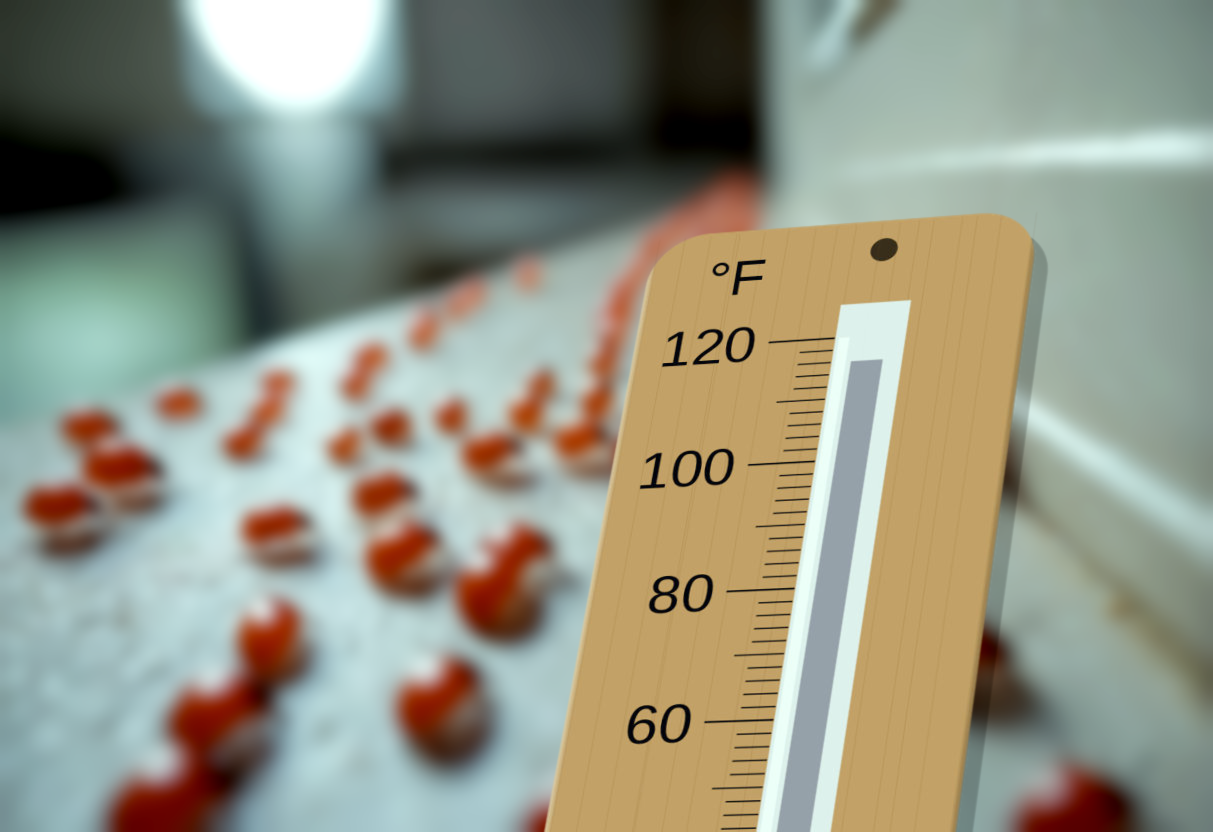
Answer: °F 116
